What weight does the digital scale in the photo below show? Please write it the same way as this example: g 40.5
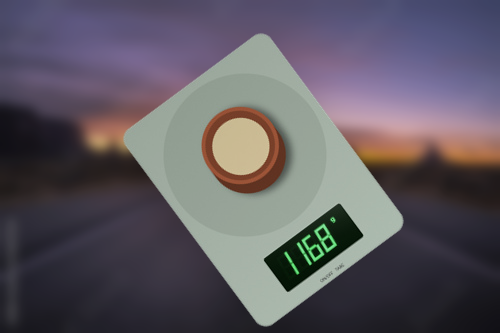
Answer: g 1168
